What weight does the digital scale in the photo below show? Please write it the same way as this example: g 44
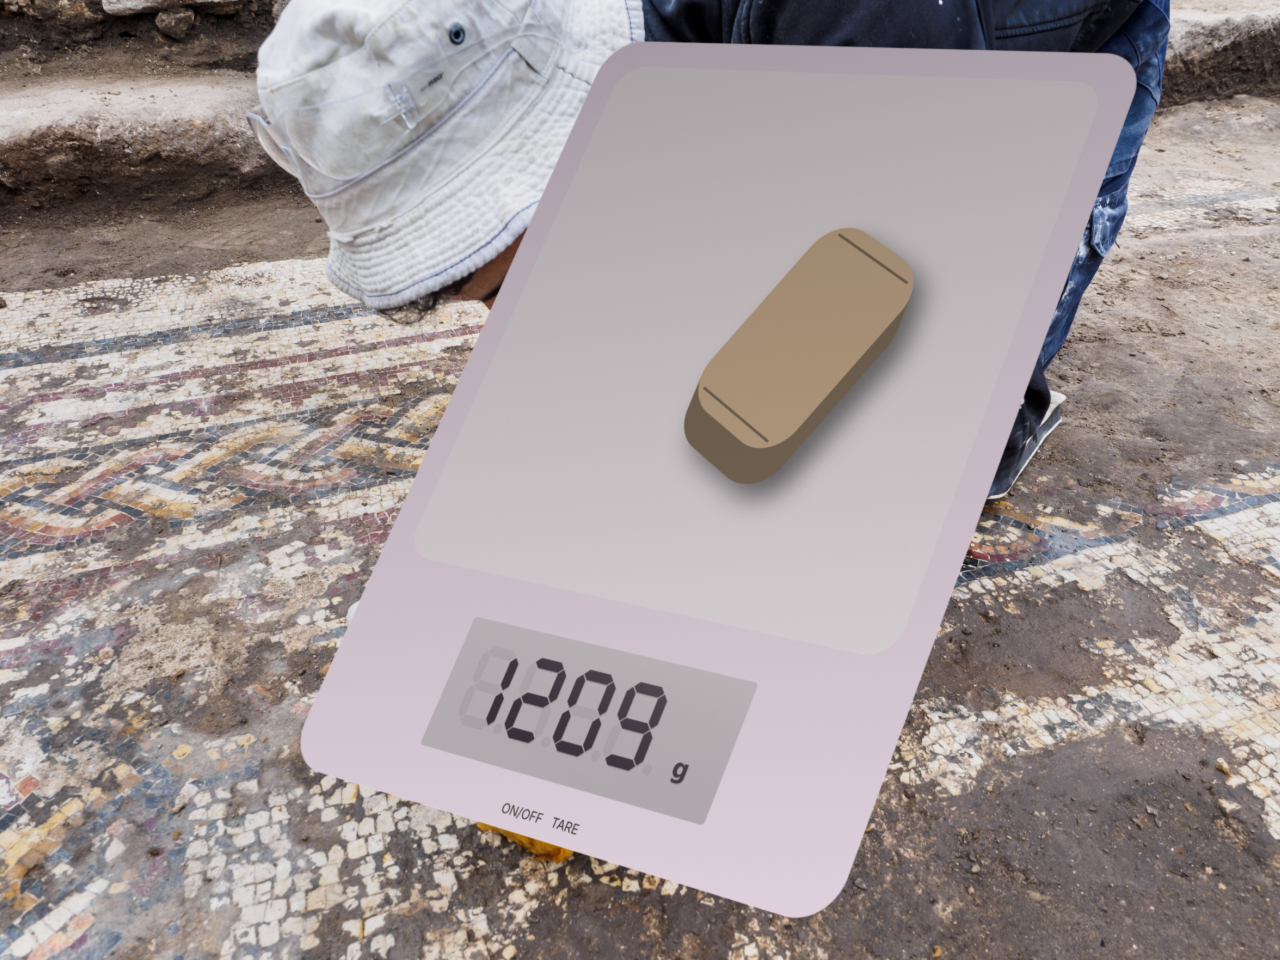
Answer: g 1209
